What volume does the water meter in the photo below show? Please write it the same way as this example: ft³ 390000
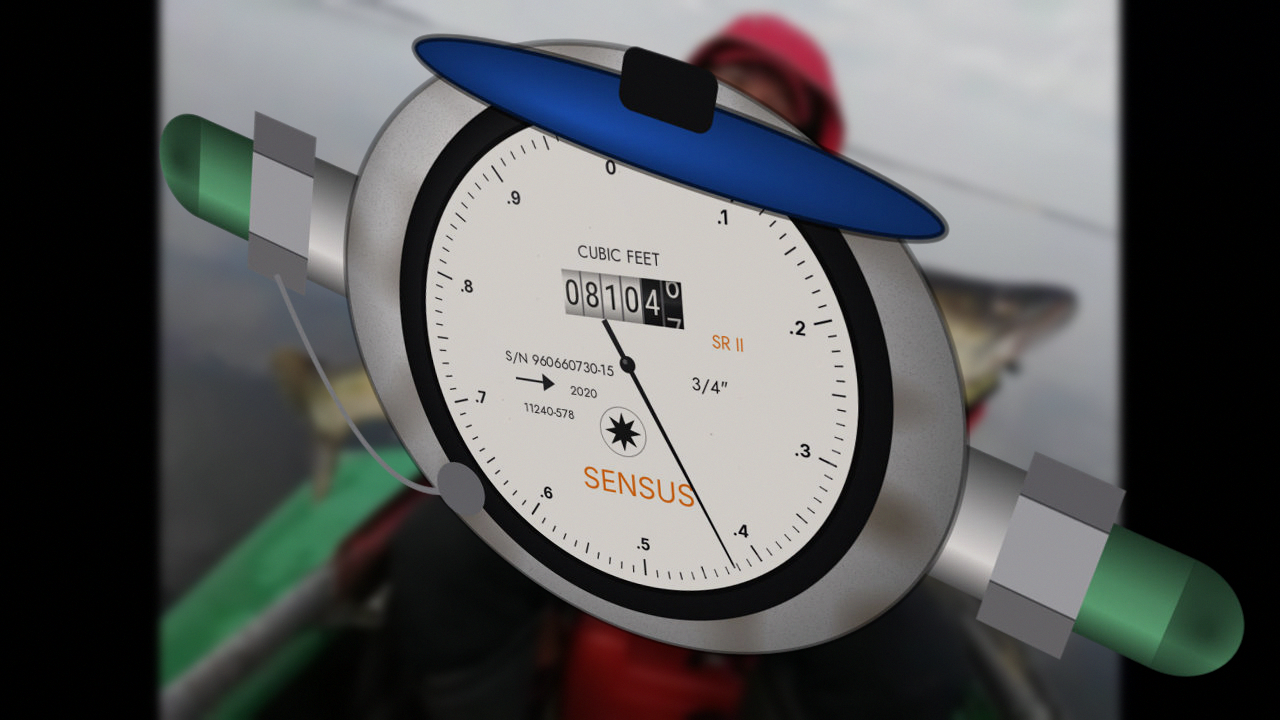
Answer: ft³ 81046.42
